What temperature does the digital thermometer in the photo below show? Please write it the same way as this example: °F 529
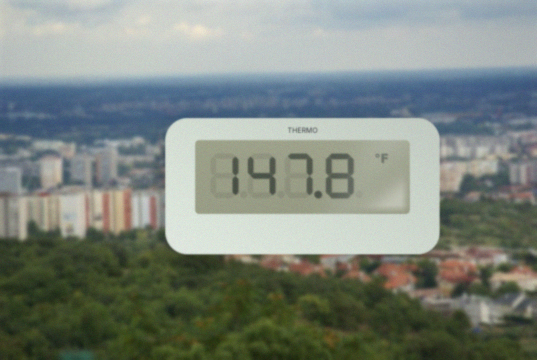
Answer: °F 147.8
